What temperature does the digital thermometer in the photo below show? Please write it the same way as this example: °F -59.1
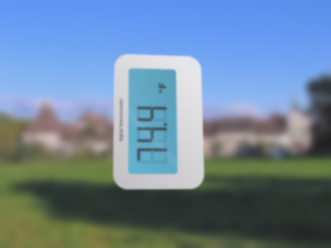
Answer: °F 74.4
